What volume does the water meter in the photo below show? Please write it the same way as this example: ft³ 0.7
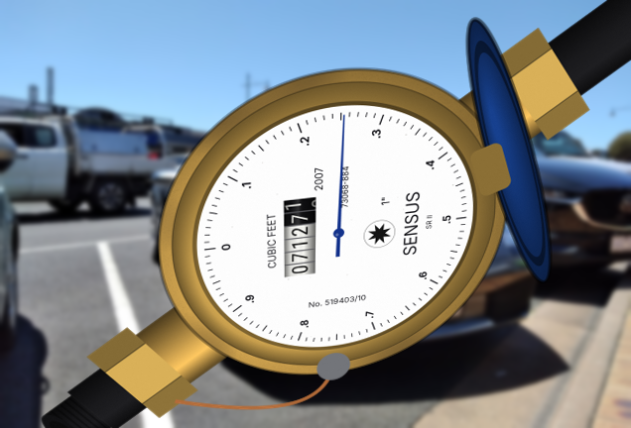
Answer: ft³ 71271.25
